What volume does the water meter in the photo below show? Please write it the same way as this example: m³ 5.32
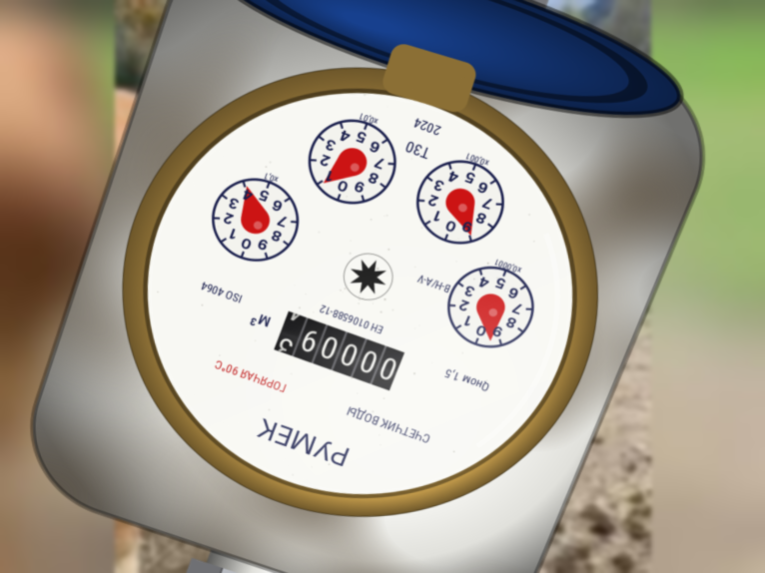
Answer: m³ 93.4089
